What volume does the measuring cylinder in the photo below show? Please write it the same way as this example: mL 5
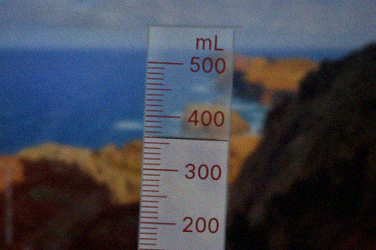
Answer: mL 360
